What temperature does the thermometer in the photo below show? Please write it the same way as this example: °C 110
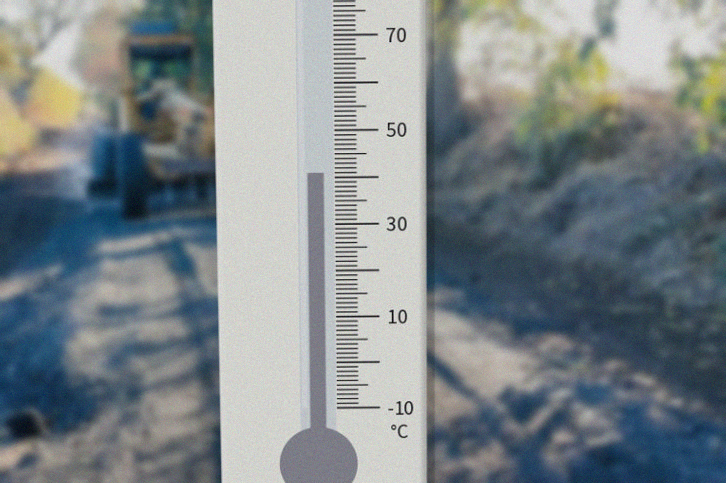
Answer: °C 41
